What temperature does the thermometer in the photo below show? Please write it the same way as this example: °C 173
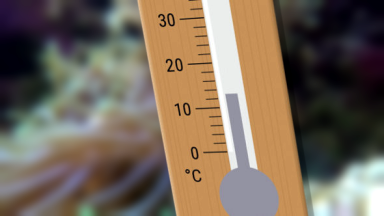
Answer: °C 13
